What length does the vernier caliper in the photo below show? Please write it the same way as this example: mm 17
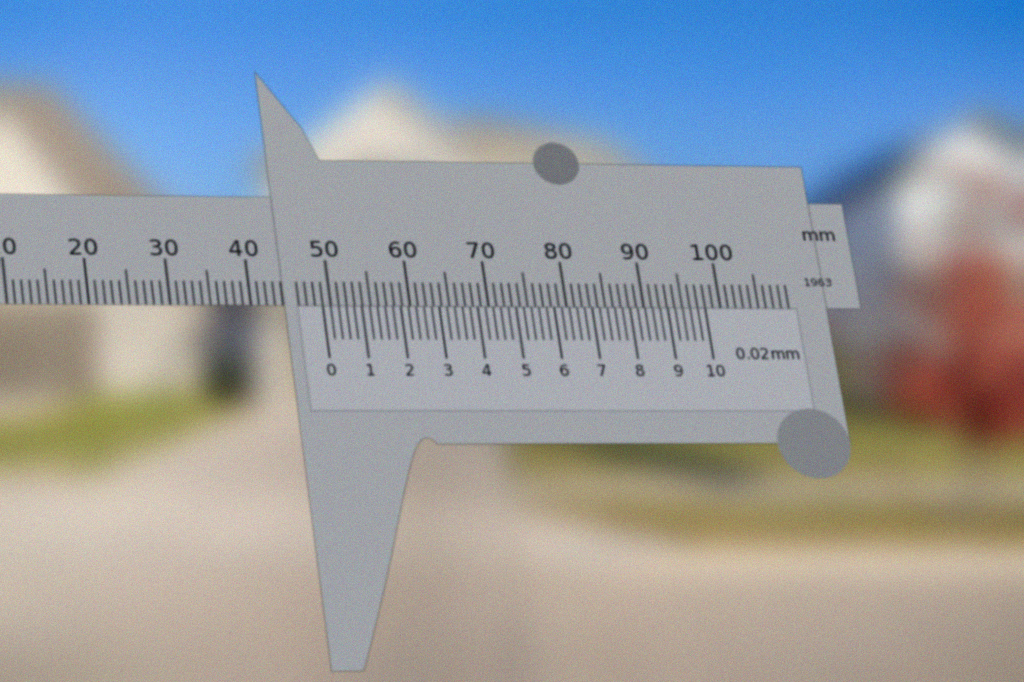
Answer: mm 49.0
